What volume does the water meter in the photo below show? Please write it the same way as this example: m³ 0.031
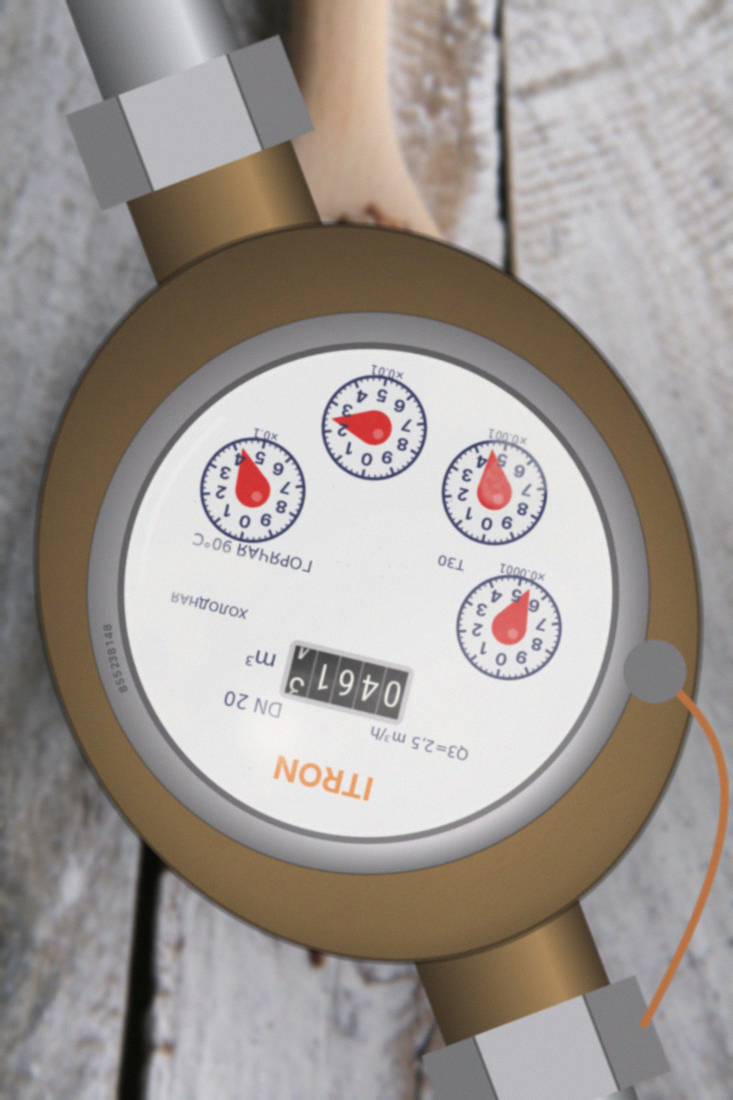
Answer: m³ 4613.4245
